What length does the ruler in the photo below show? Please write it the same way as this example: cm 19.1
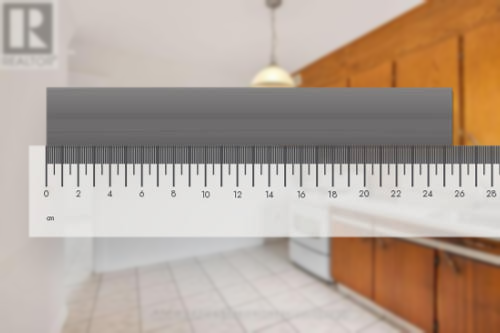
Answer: cm 25.5
